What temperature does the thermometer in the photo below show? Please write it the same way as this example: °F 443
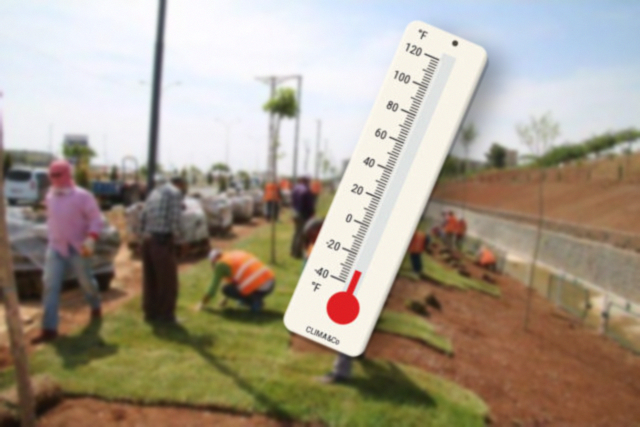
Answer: °F -30
